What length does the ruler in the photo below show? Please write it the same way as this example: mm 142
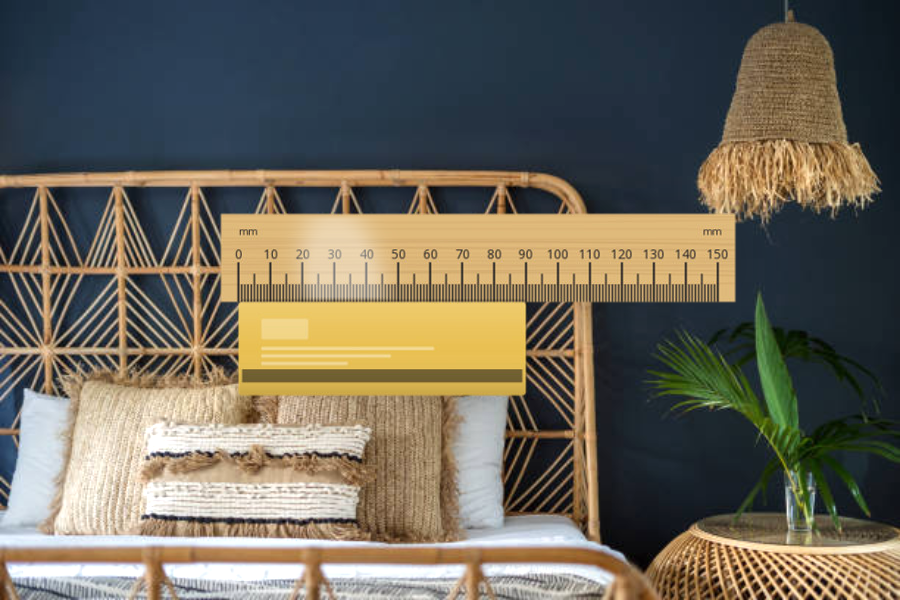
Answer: mm 90
